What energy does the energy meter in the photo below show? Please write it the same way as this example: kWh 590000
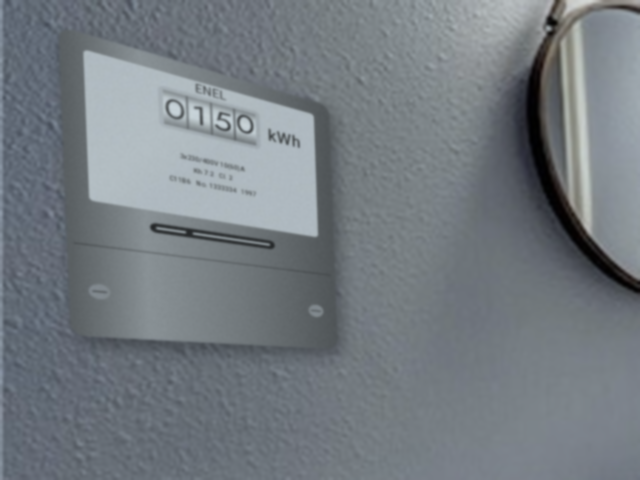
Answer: kWh 150
